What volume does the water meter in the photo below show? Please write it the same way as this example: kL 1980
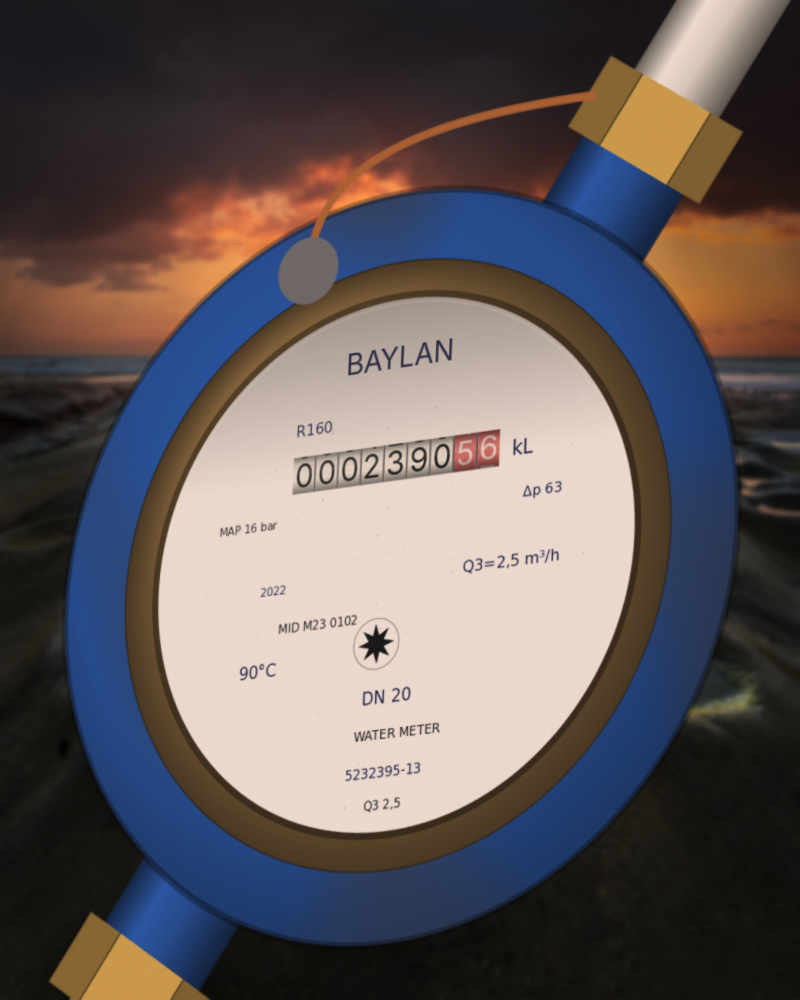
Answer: kL 2390.56
